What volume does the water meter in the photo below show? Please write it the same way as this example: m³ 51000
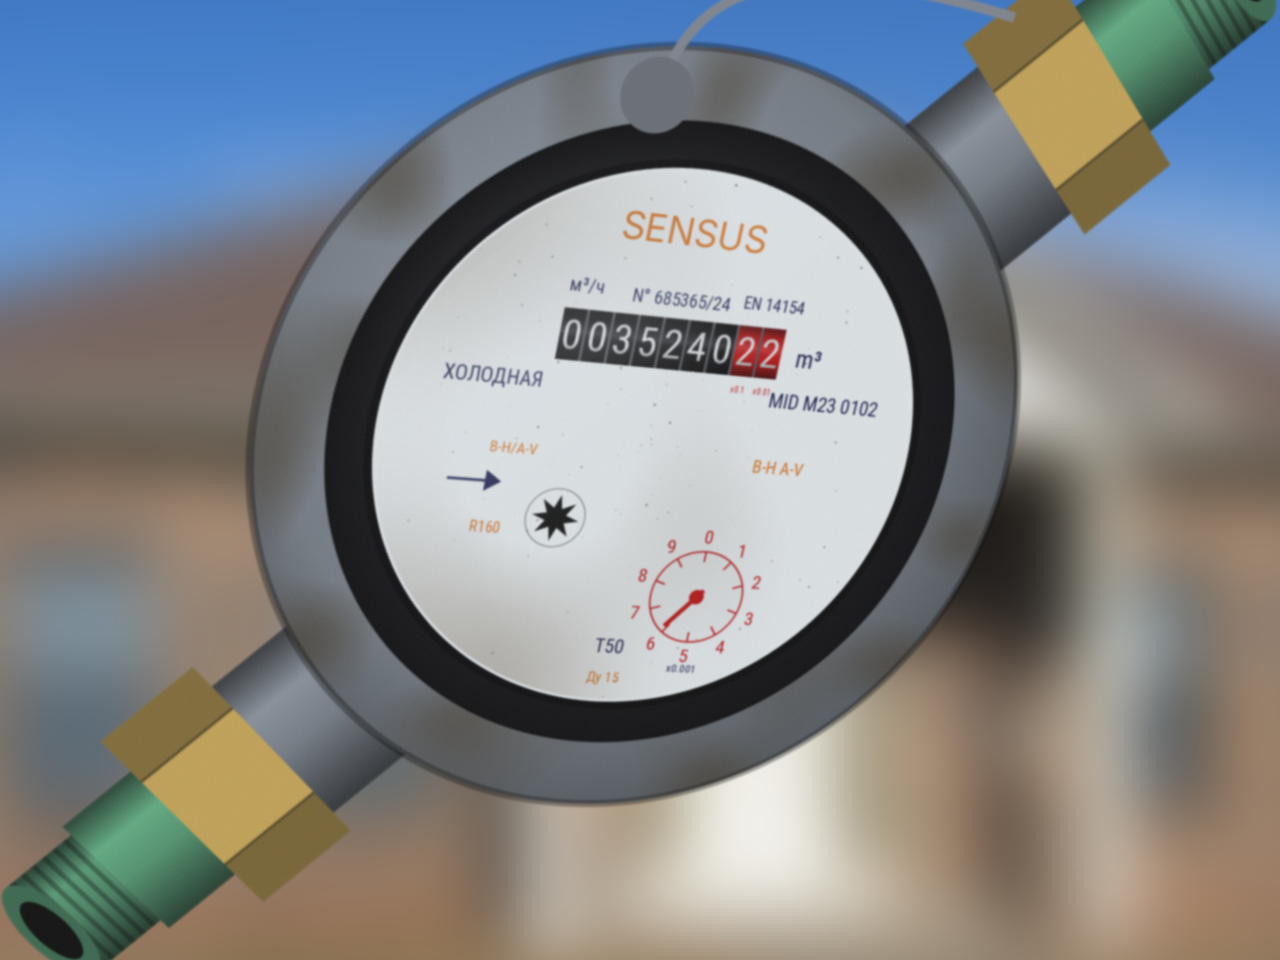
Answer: m³ 35240.226
